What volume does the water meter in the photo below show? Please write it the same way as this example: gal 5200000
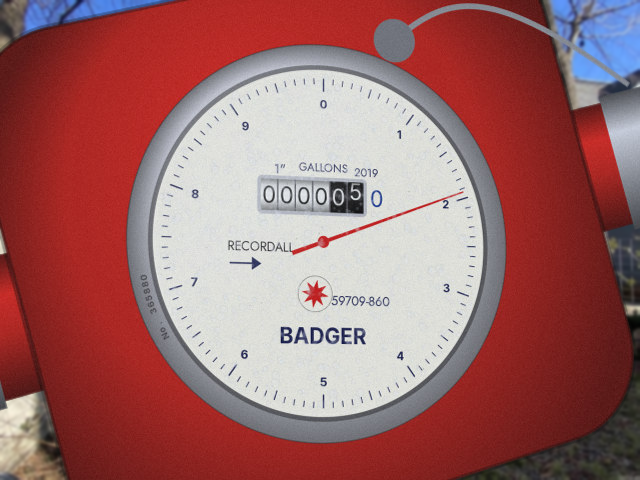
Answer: gal 51.9
